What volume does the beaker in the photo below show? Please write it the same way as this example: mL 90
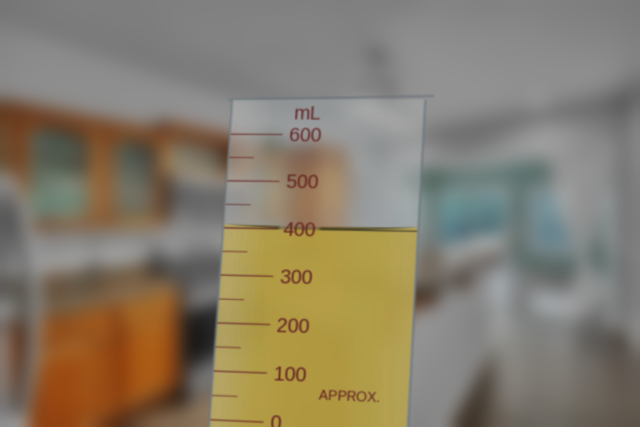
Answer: mL 400
